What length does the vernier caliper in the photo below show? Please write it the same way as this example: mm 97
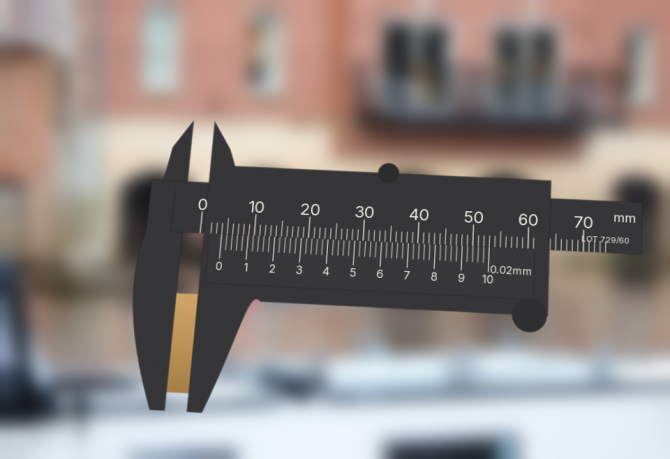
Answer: mm 4.0
